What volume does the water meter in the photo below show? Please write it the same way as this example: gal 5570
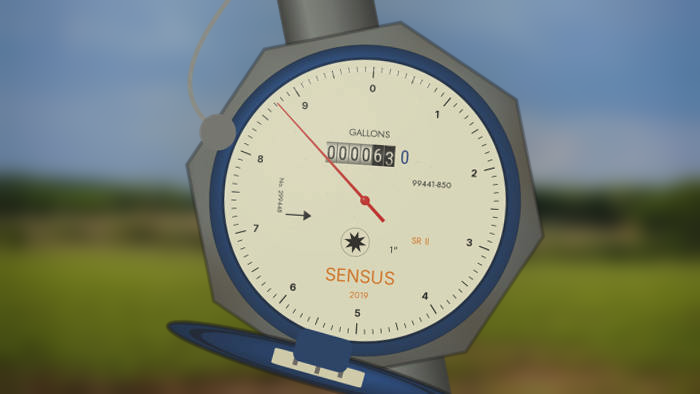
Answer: gal 628.7
